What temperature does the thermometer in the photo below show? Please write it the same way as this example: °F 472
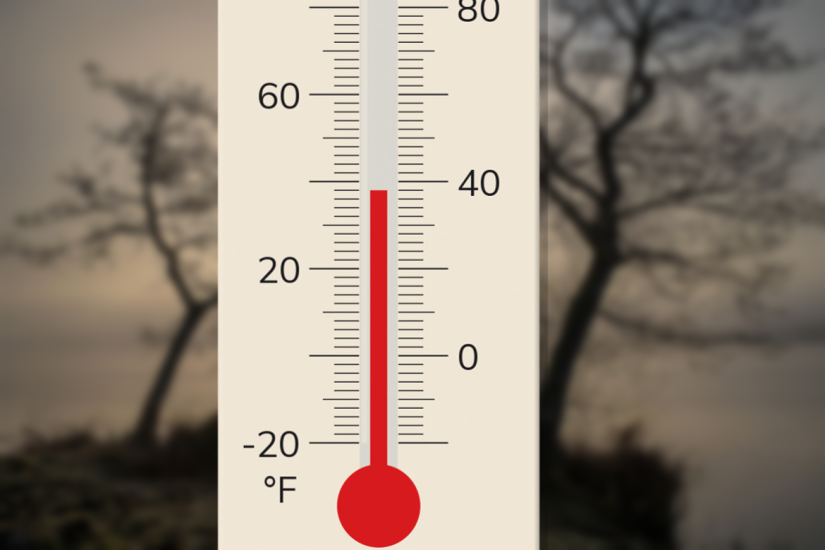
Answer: °F 38
